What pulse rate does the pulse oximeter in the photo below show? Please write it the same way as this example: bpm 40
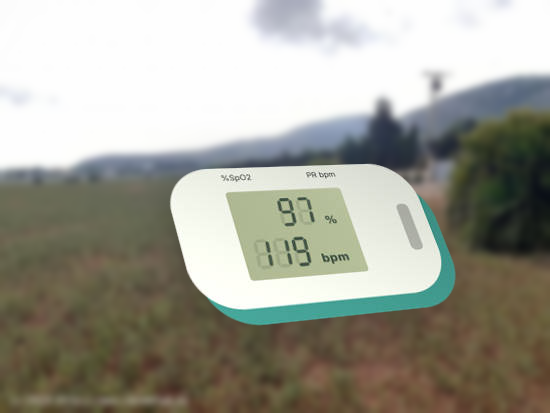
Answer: bpm 119
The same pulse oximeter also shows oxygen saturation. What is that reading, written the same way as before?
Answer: % 97
